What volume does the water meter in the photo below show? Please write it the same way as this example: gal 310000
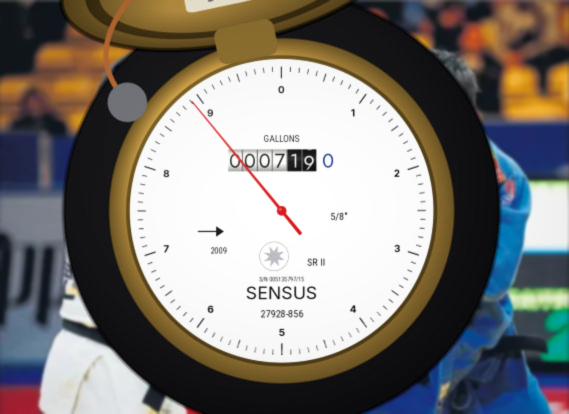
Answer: gal 7188.9
